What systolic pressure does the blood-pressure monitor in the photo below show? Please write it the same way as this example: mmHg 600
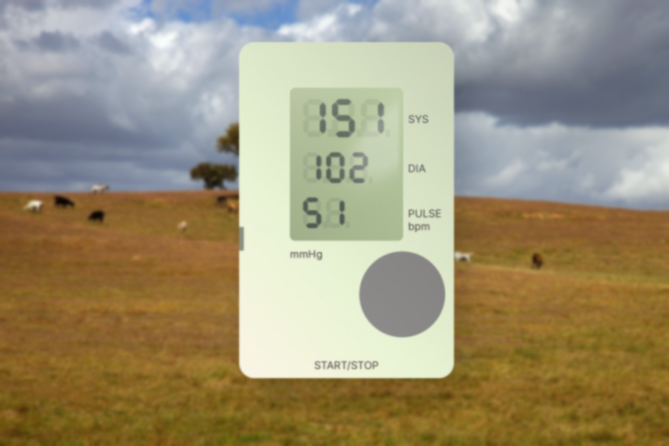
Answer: mmHg 151
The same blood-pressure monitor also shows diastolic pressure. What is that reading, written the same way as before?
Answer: mmHg 102
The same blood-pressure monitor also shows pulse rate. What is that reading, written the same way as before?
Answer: bpm 51
